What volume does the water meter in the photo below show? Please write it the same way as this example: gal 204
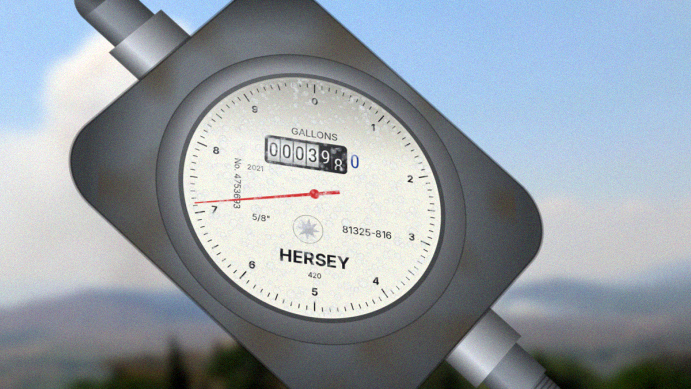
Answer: gal 3977.1
